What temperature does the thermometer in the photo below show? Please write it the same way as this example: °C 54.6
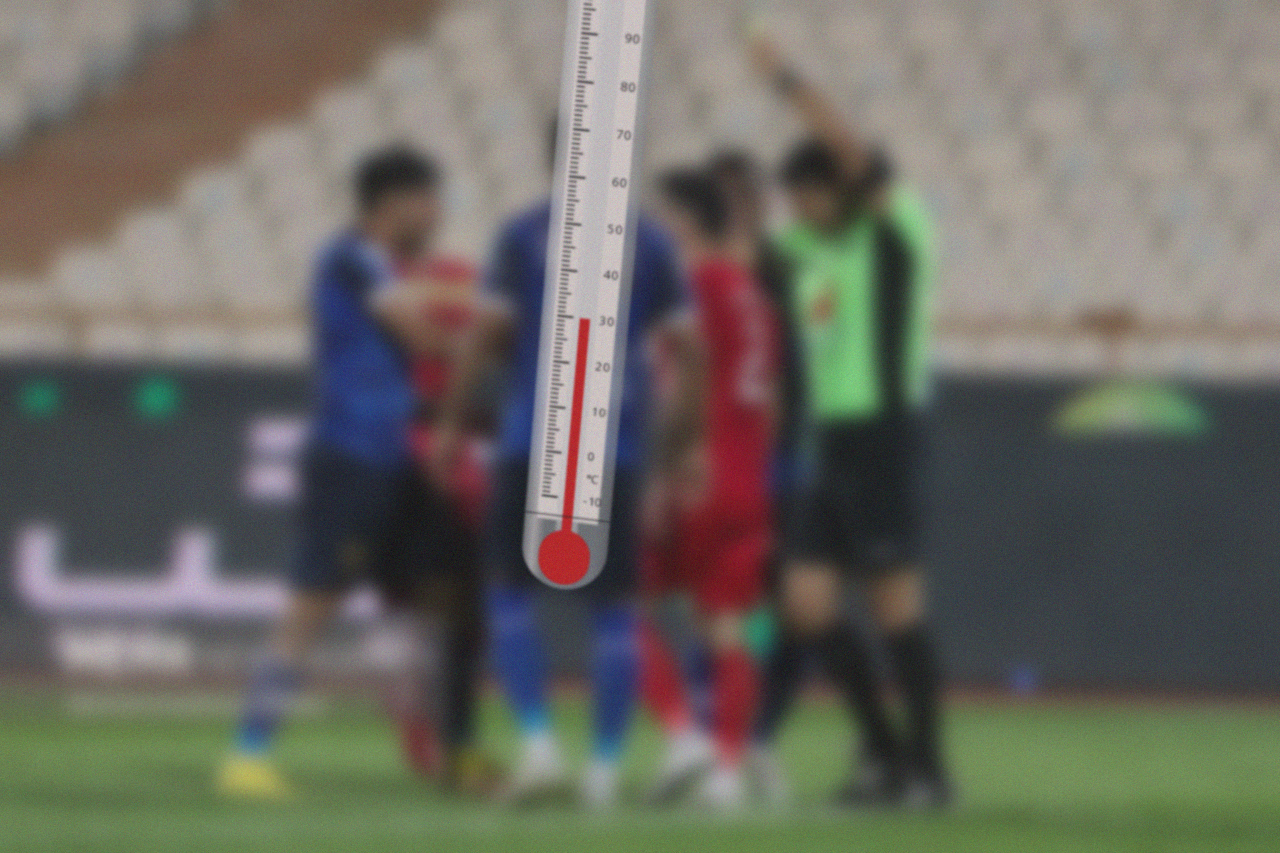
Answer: °C 30
